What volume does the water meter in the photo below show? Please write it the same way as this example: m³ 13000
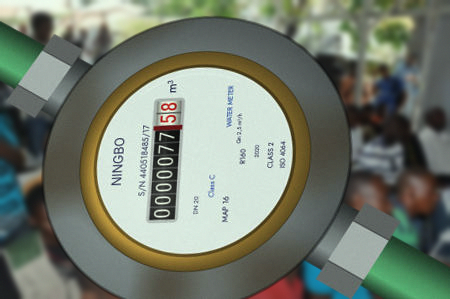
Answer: m³ 77.58
